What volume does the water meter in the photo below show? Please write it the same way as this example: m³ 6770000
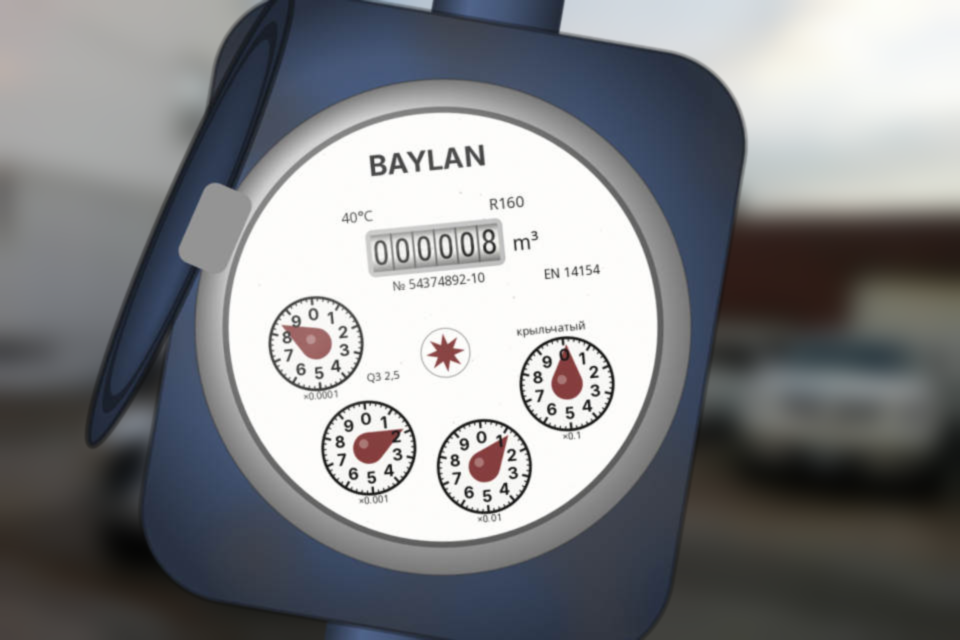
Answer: m³ 8.0118
